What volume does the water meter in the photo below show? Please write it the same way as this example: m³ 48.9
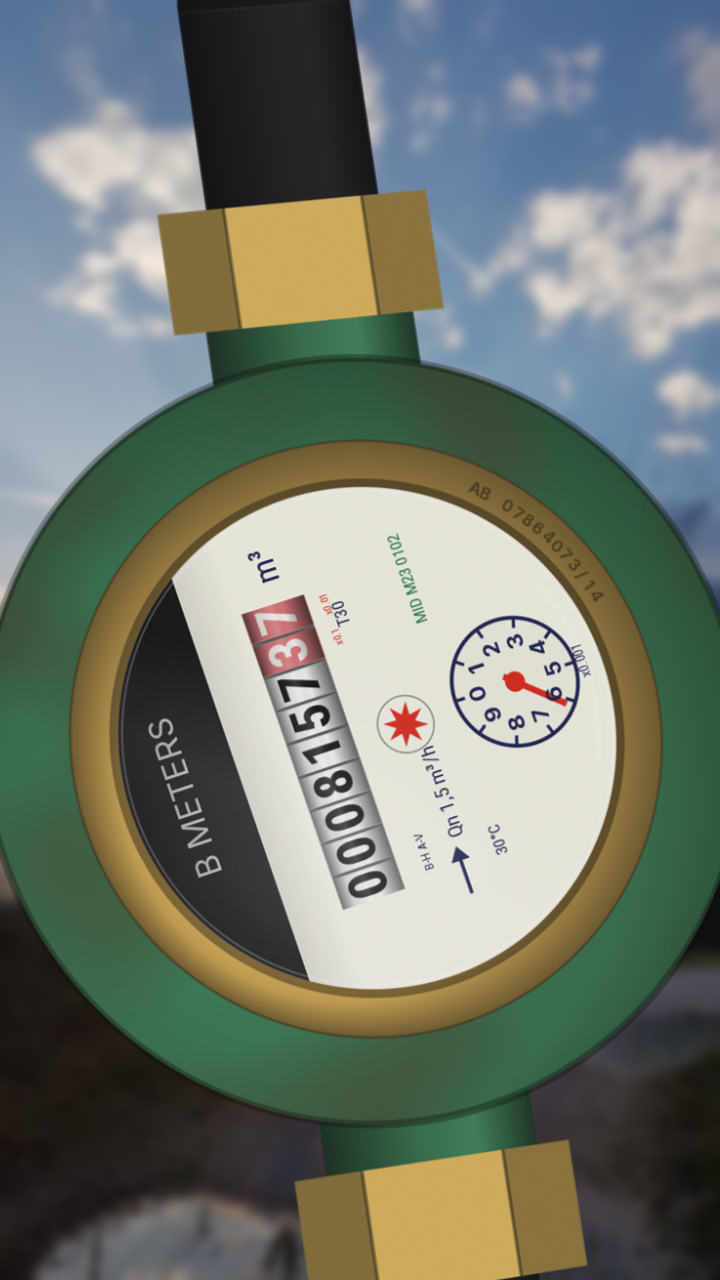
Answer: m³ 8157.376
